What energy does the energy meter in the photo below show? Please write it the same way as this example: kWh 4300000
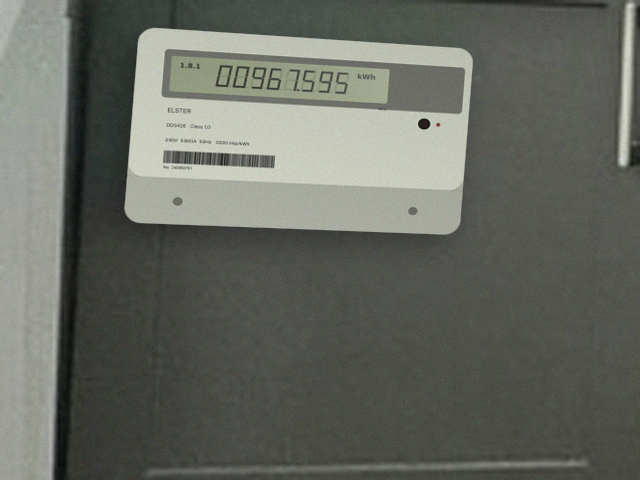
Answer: kWh 967.595
